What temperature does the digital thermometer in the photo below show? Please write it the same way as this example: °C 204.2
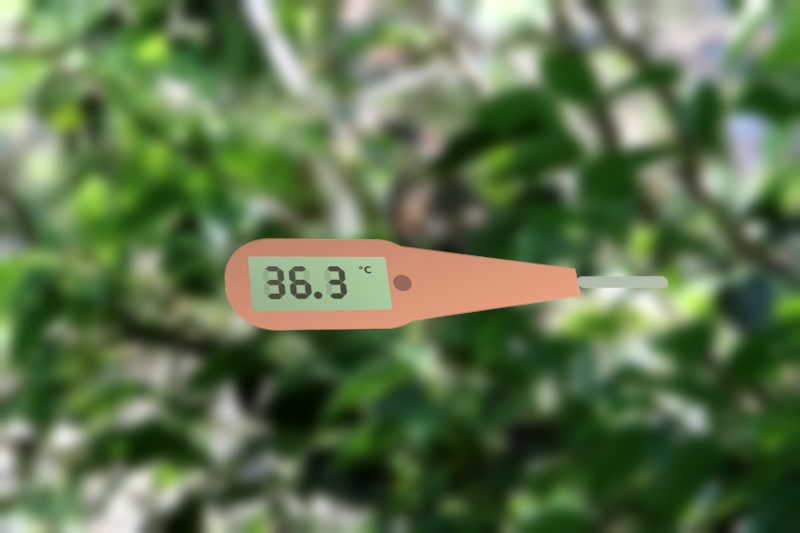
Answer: °C 36.3
